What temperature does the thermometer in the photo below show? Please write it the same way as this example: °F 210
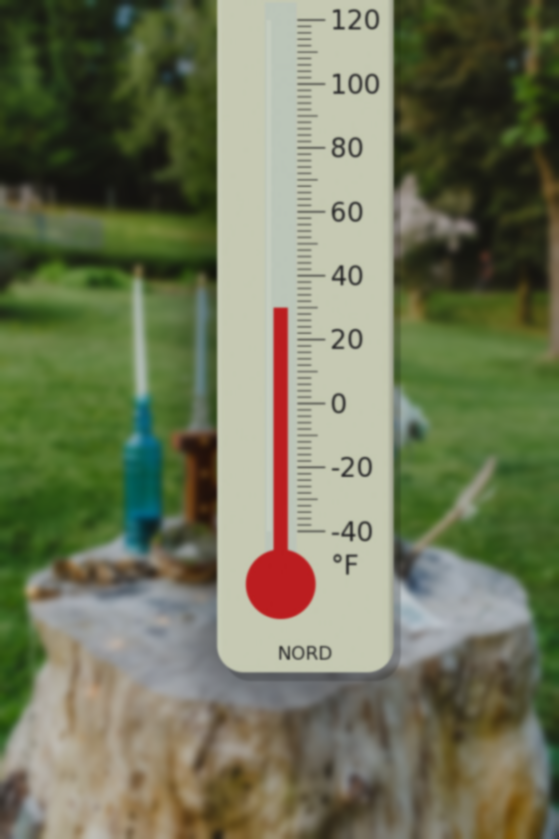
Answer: °F 30
